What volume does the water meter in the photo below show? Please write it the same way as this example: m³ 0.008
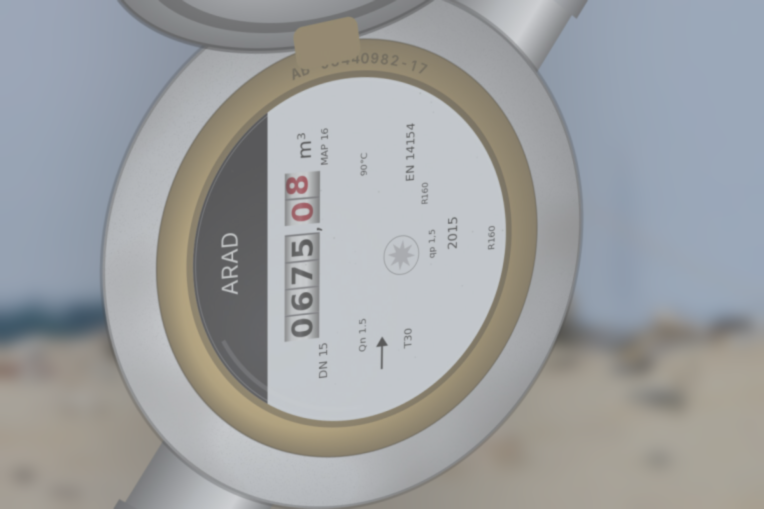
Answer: m³ 675.08
